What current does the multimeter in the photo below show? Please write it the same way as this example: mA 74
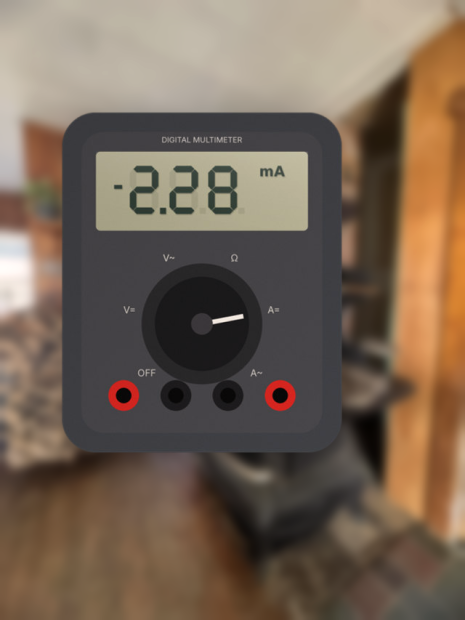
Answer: mA -2.28
